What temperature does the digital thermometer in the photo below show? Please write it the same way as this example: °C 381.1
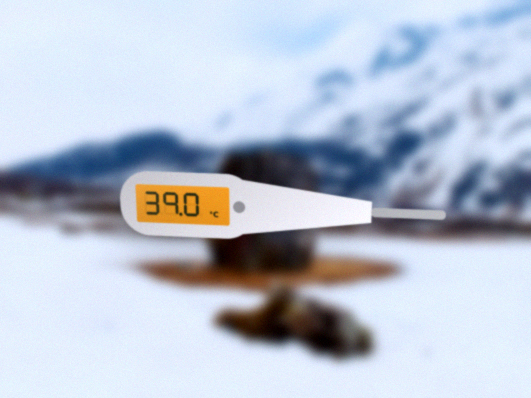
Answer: °C 39.0
